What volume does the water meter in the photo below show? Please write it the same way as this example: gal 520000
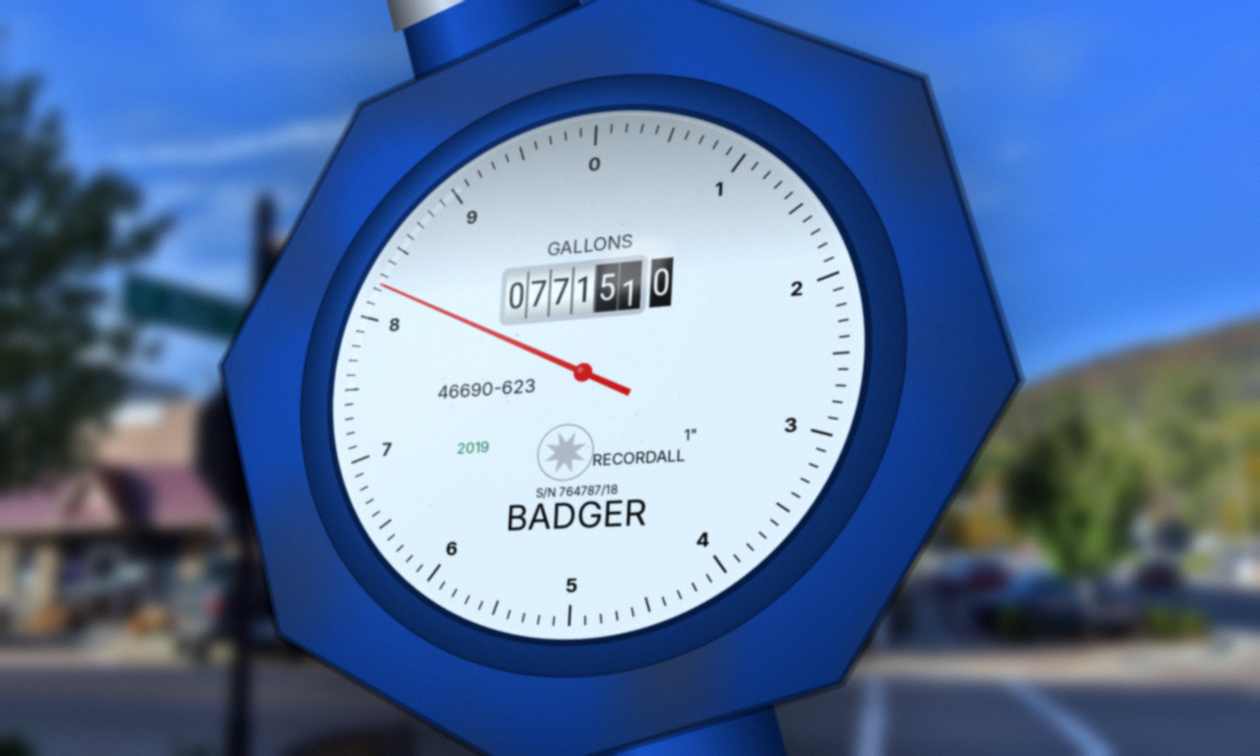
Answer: gal 771508.2
